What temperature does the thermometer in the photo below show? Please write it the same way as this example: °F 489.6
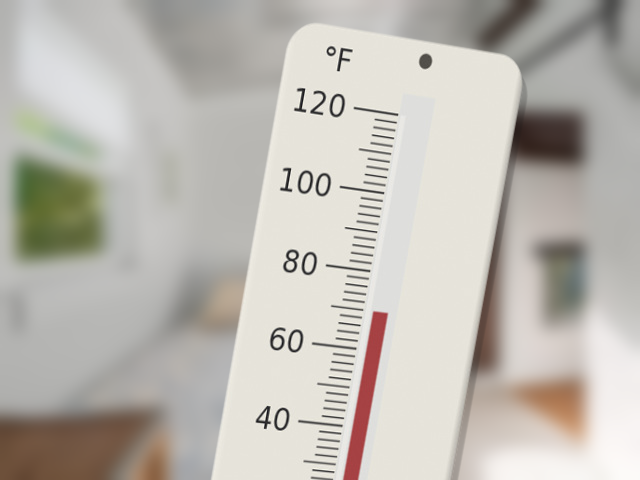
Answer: °F 70
